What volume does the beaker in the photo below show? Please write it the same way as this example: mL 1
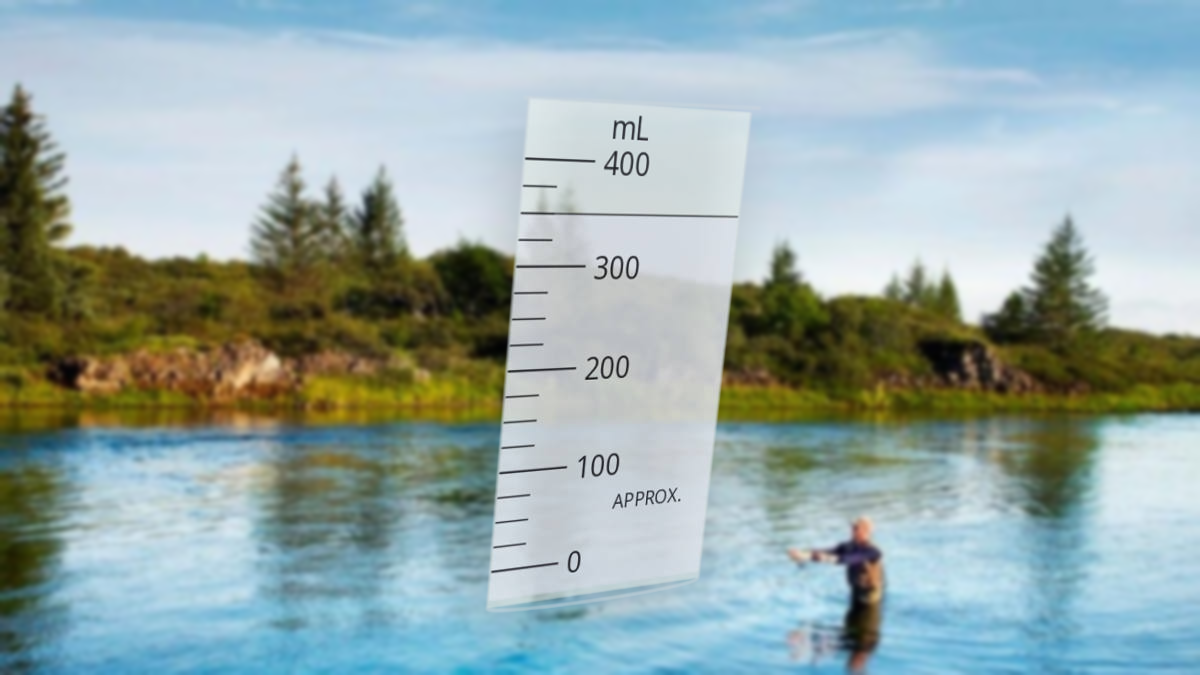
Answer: mL 350
